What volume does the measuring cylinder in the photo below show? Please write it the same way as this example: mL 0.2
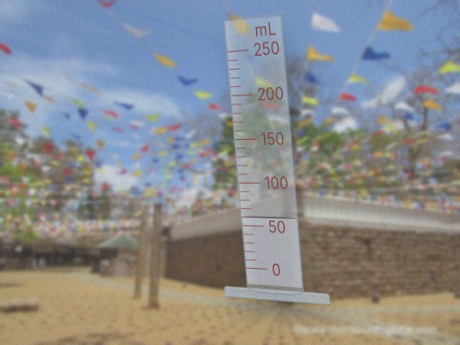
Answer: mL 60
